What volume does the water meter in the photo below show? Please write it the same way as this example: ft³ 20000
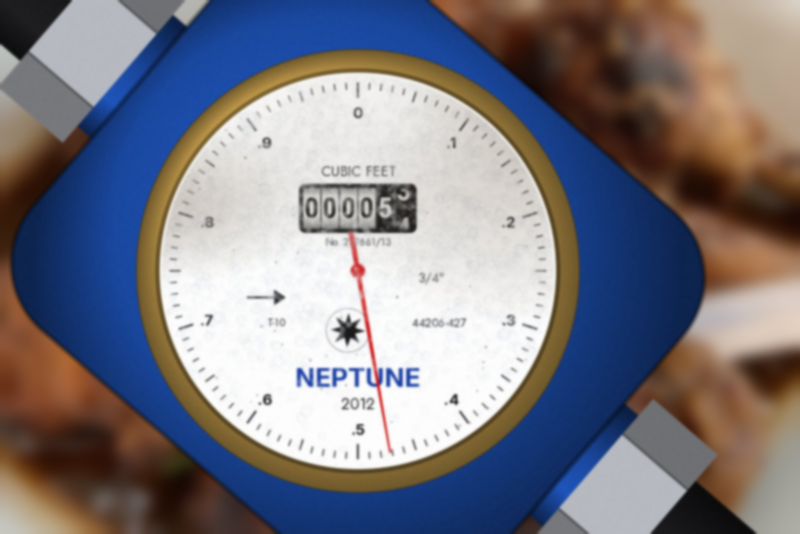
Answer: ft³ 53.47
